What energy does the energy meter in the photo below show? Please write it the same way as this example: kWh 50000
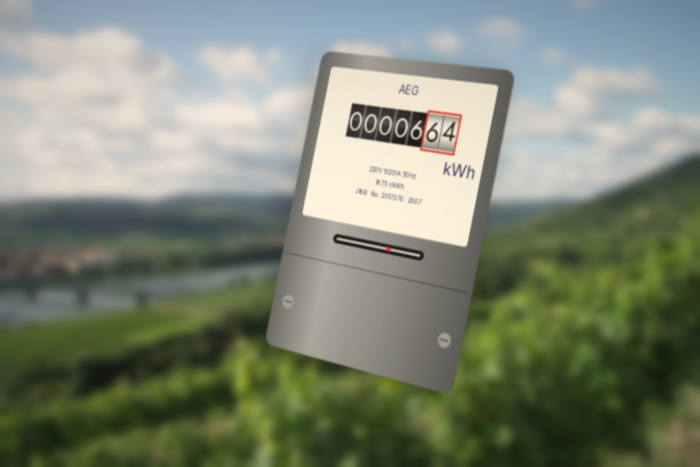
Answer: kWh 6.64
